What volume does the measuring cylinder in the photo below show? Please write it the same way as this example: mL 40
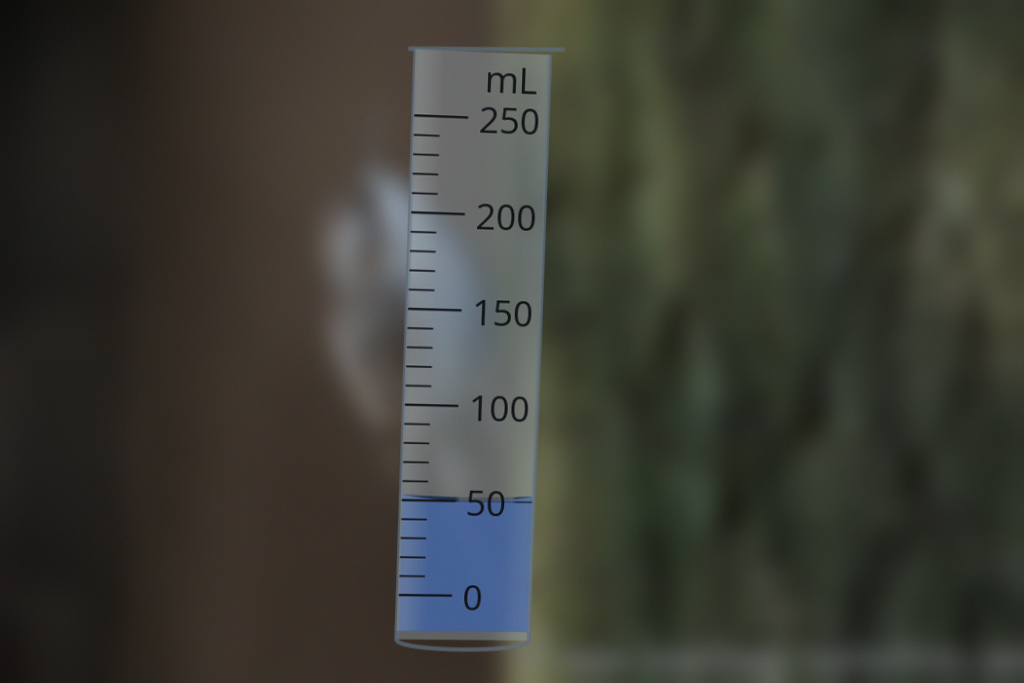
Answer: mL 50
